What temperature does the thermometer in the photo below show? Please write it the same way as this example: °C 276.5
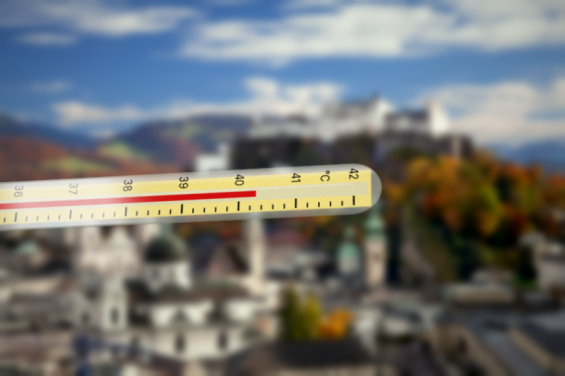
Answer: °C 40.3
